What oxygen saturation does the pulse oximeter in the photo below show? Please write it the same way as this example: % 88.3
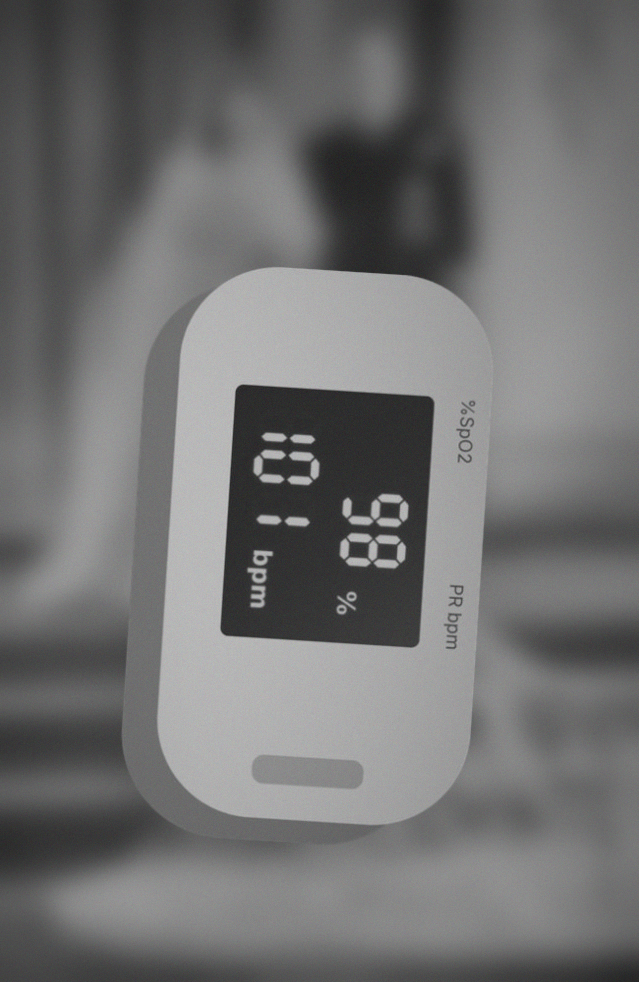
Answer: % 98
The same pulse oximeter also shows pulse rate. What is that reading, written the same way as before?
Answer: bpm 101
